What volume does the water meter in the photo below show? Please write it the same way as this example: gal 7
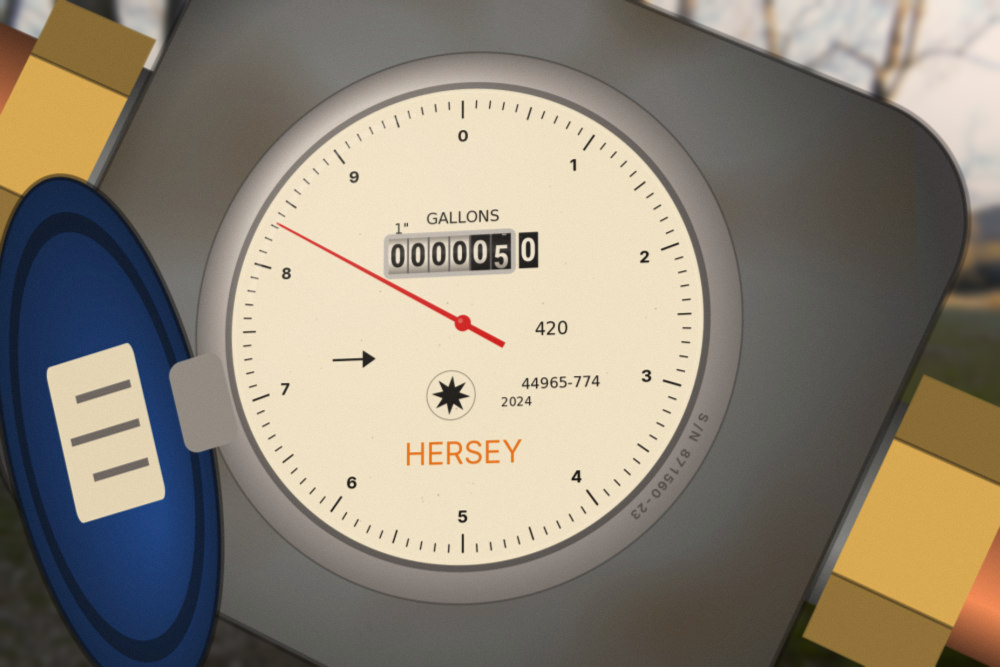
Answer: gal 48.3
